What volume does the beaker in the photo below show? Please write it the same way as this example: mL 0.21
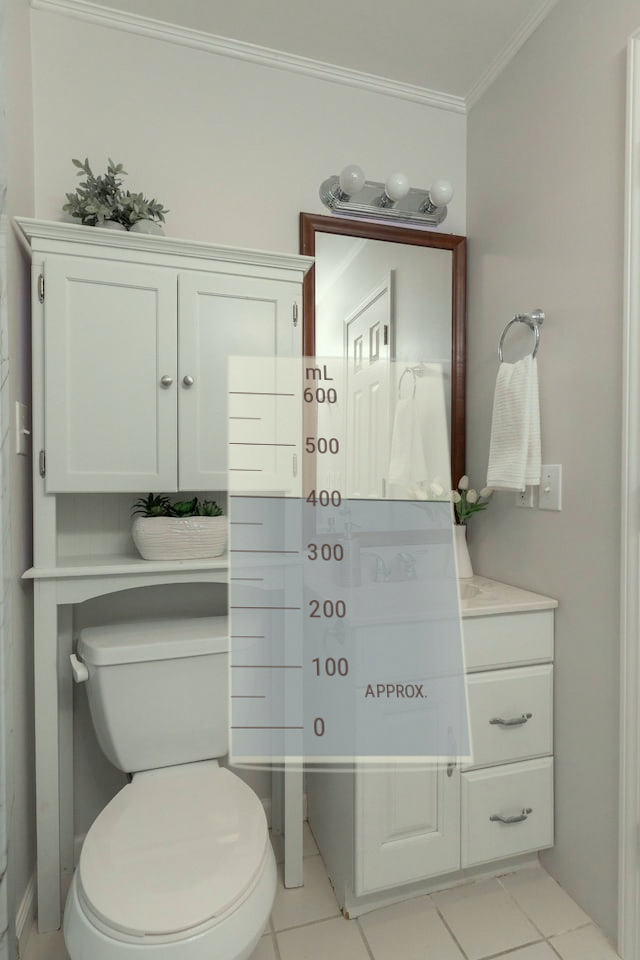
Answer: mL 400
